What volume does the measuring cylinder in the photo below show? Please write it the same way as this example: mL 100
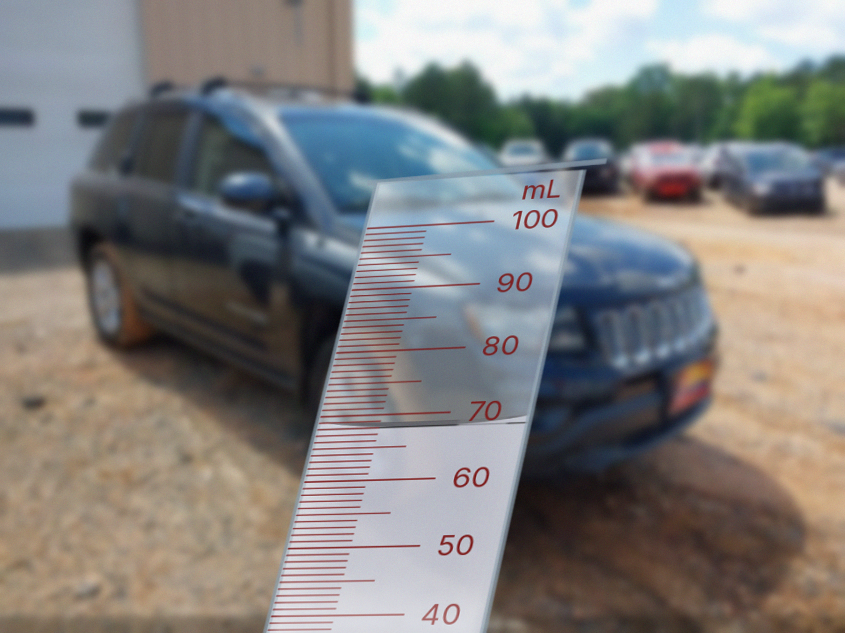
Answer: mL 68
